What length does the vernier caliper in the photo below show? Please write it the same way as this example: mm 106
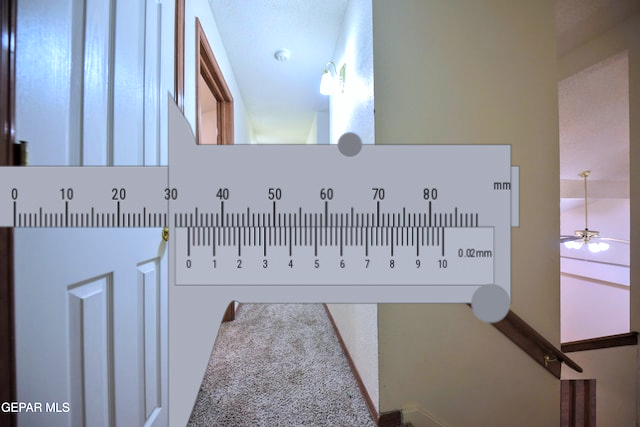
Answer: mm 33.5
